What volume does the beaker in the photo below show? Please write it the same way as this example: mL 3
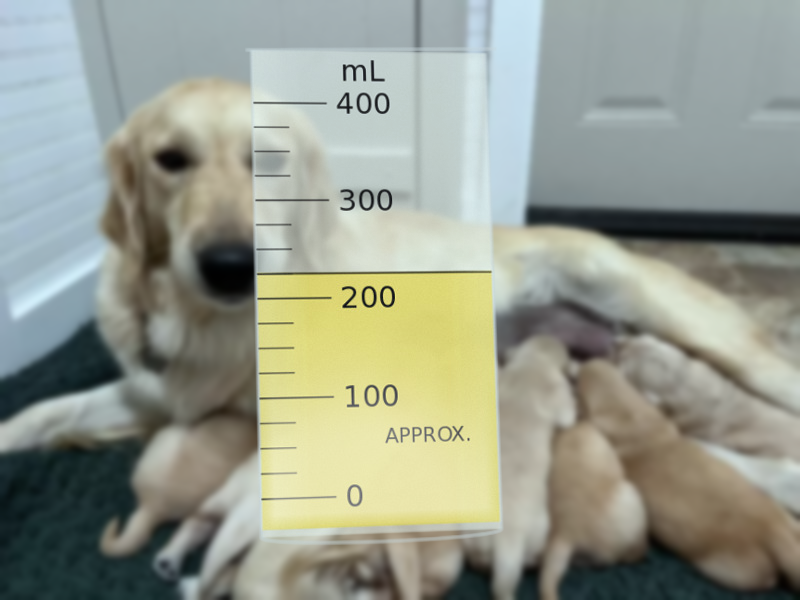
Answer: mL 225
